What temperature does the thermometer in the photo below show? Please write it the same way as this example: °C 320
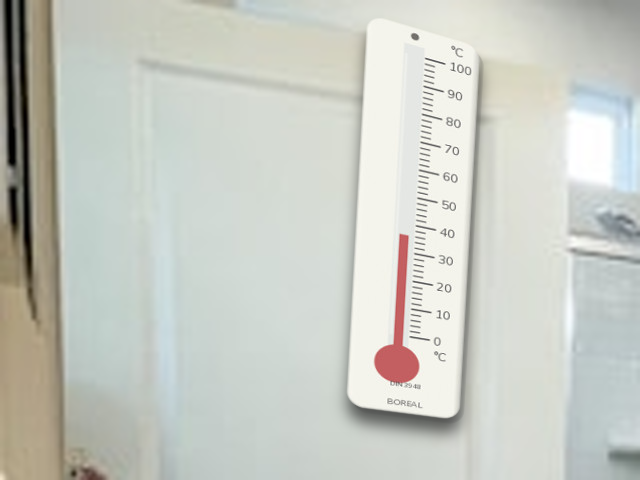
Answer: °C 36
